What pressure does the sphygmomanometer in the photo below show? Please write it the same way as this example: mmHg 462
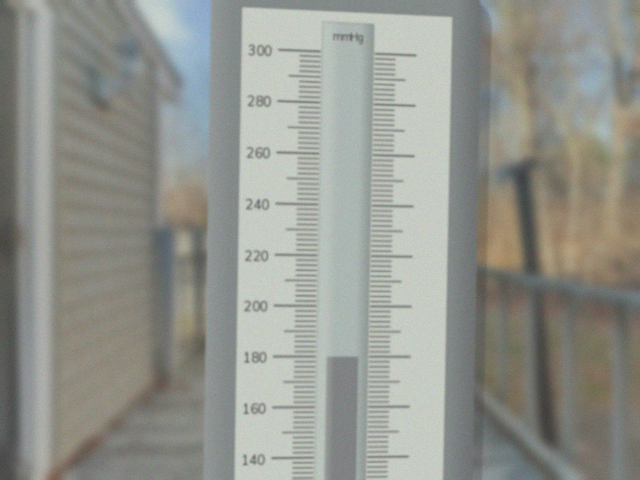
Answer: mmHg 180
